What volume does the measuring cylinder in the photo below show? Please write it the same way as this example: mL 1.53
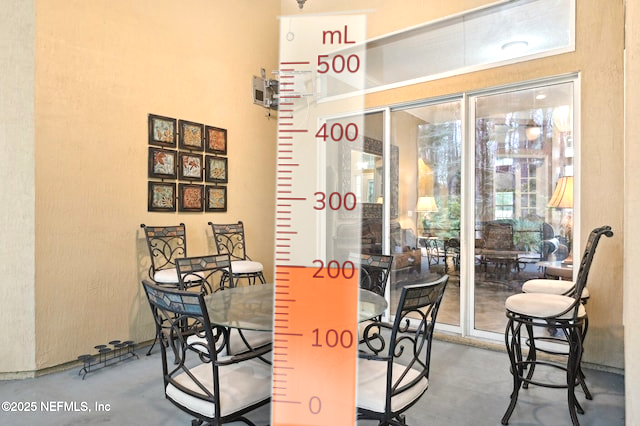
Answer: mL 200
